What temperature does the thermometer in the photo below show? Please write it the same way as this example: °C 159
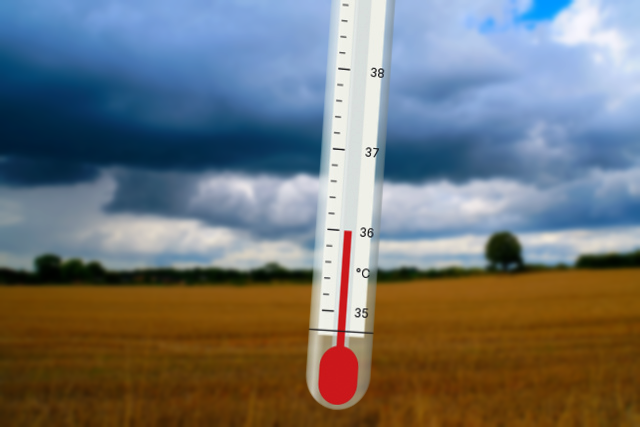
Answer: °C 36
